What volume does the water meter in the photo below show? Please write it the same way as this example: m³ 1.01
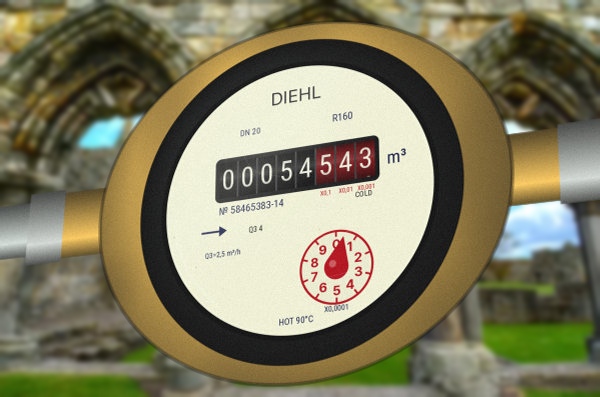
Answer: m³ 54.5430
